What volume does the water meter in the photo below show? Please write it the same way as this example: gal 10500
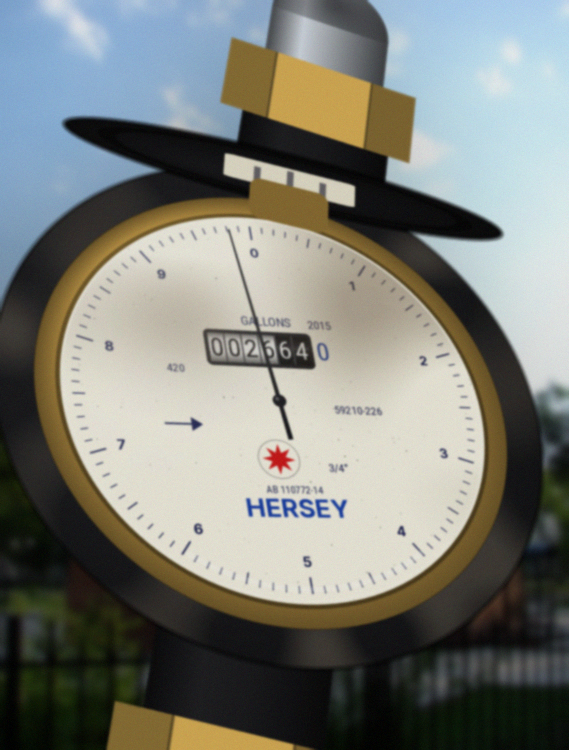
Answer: gal 26639.8
